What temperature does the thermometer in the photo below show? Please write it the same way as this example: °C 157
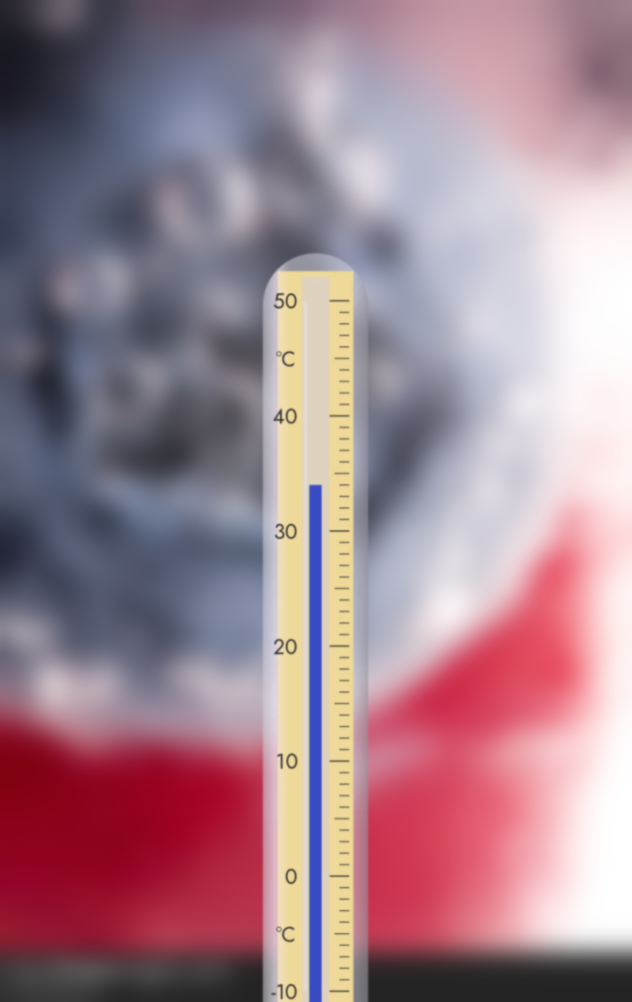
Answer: °C 34
